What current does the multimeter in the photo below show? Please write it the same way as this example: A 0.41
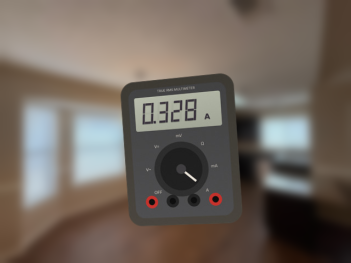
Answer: A 0.328
